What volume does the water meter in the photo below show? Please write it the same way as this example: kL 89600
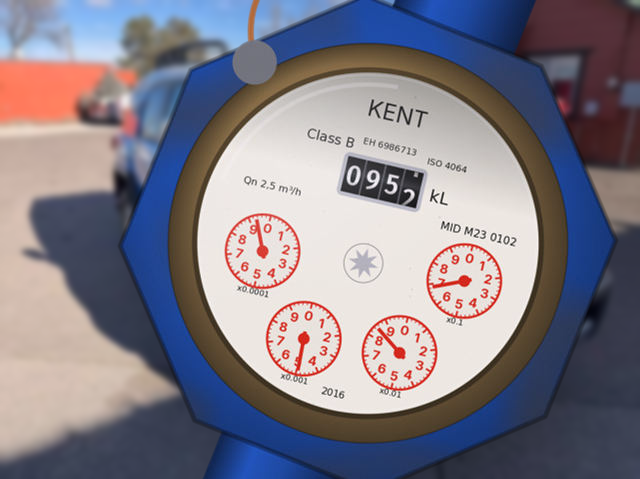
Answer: kL 951.6849
